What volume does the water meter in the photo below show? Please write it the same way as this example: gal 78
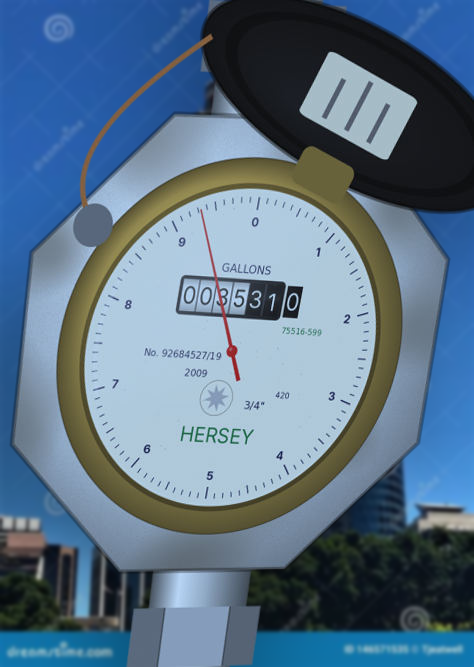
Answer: gal 35309.3
